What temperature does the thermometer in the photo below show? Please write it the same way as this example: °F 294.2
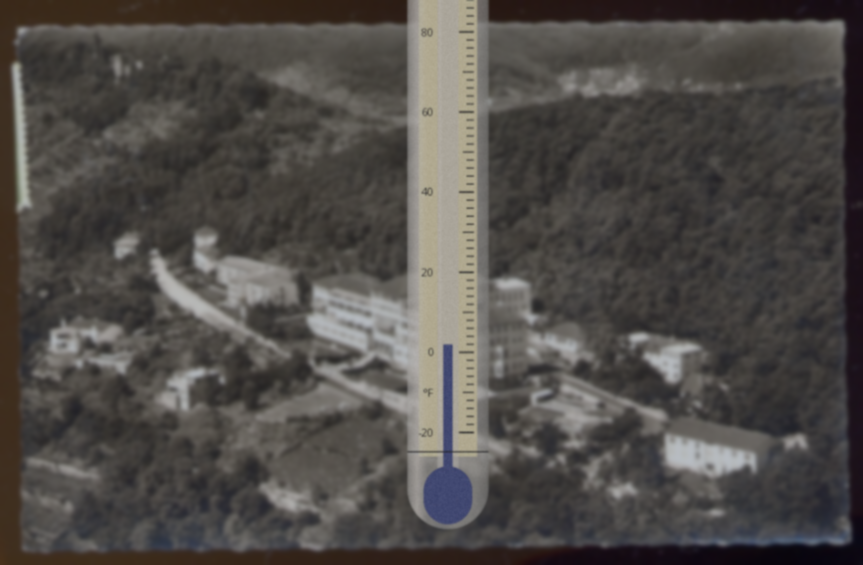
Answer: °F 2
